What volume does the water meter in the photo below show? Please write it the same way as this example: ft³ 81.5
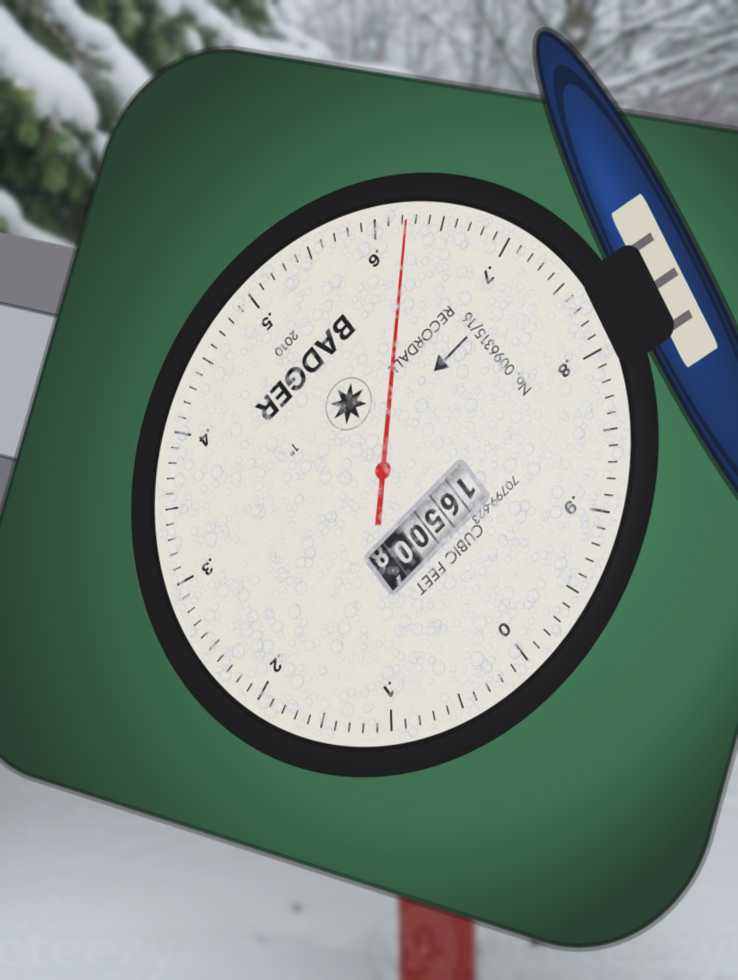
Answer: ft³ 165007.62
